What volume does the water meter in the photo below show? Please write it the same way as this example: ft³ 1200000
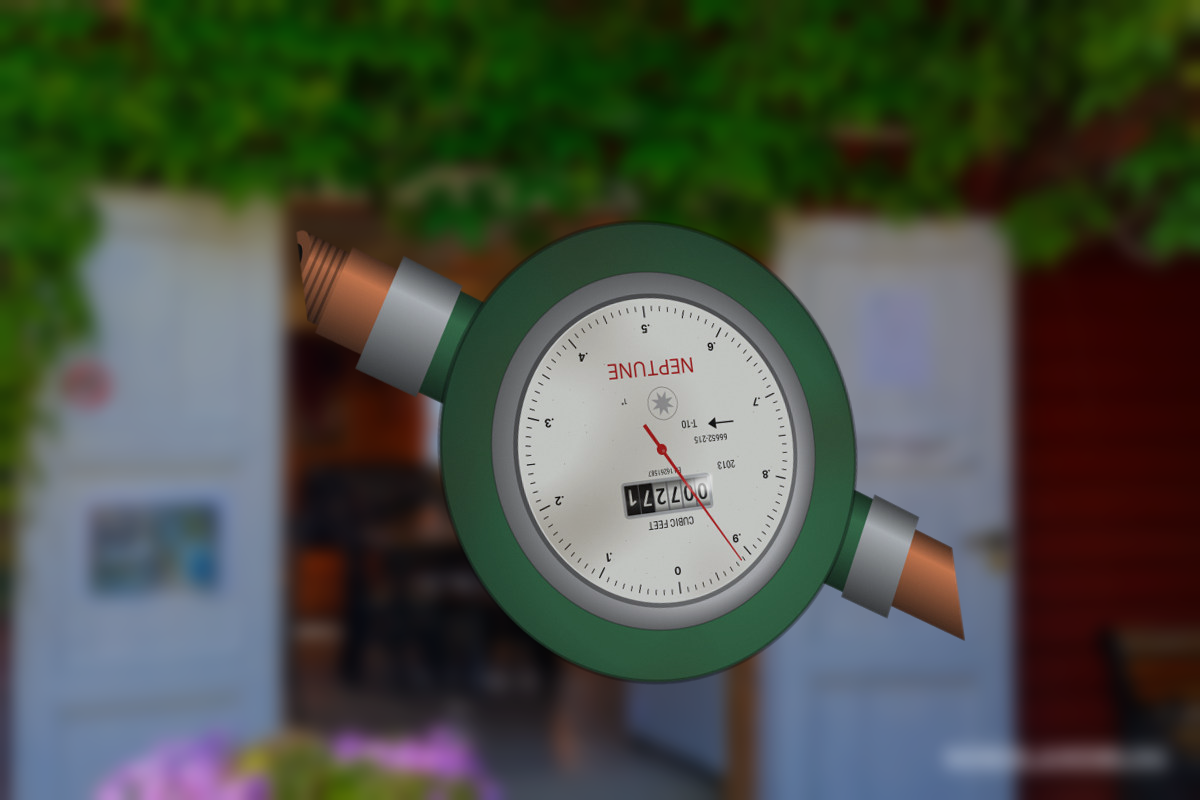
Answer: ft³ 7270.91
